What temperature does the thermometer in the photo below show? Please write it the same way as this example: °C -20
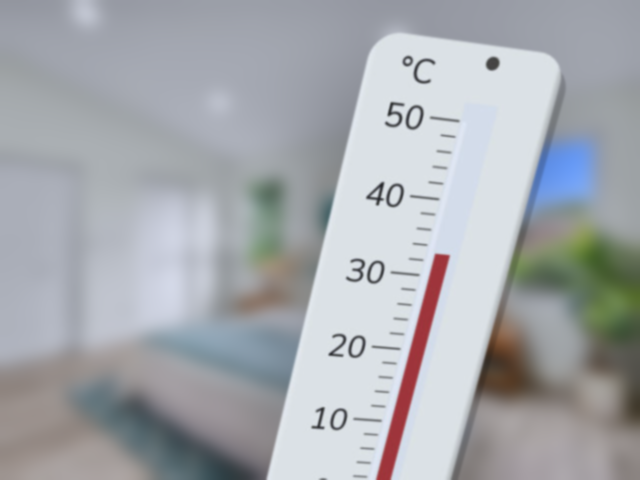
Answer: °C 33
